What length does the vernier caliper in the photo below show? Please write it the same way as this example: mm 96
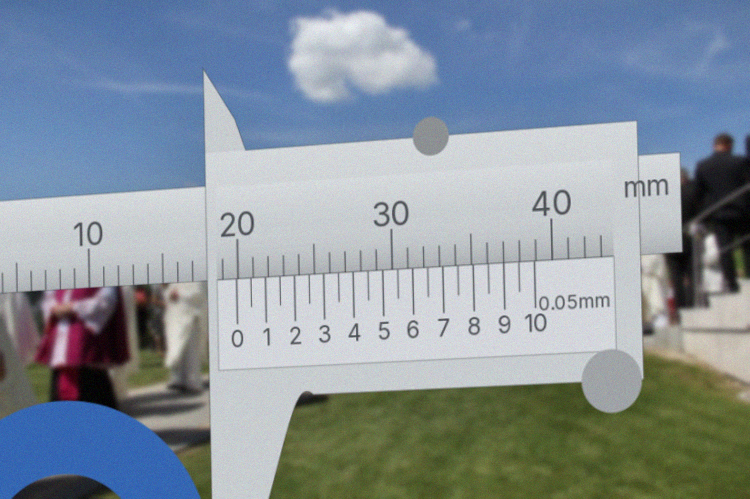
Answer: mm 19.9
